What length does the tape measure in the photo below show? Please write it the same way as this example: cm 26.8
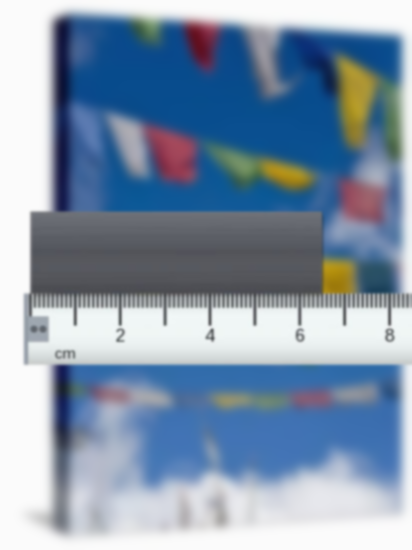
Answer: cm 6.5
